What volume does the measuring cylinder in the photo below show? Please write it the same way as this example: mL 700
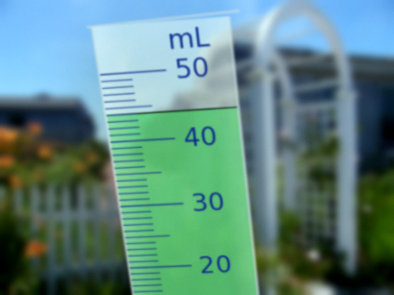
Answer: mL 44
